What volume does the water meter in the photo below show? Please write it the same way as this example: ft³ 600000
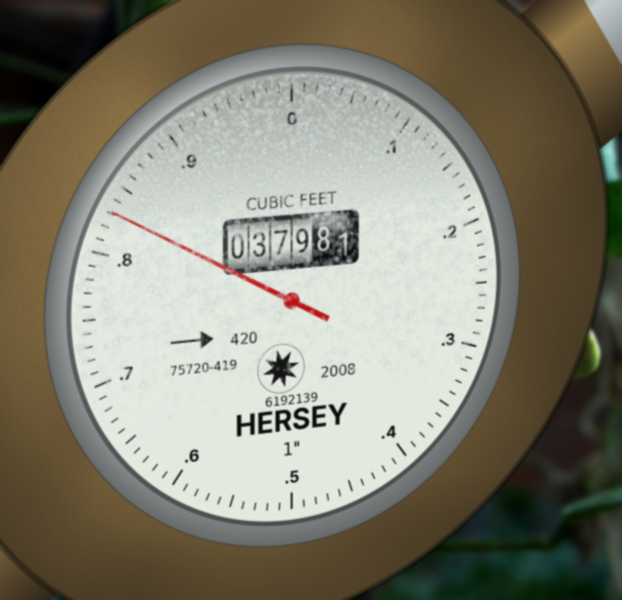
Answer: ft³ 37980.83
